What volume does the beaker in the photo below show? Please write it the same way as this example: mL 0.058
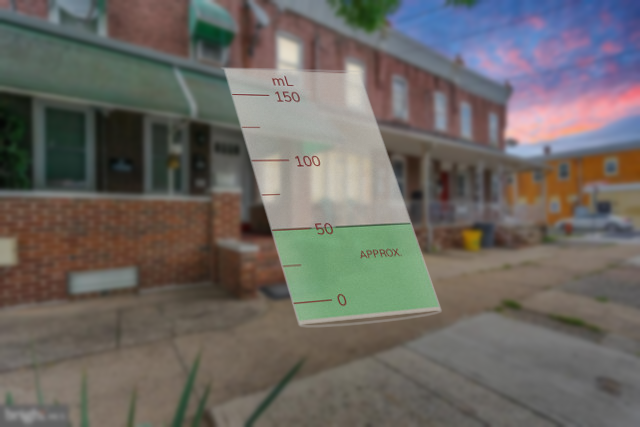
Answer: mL 50
